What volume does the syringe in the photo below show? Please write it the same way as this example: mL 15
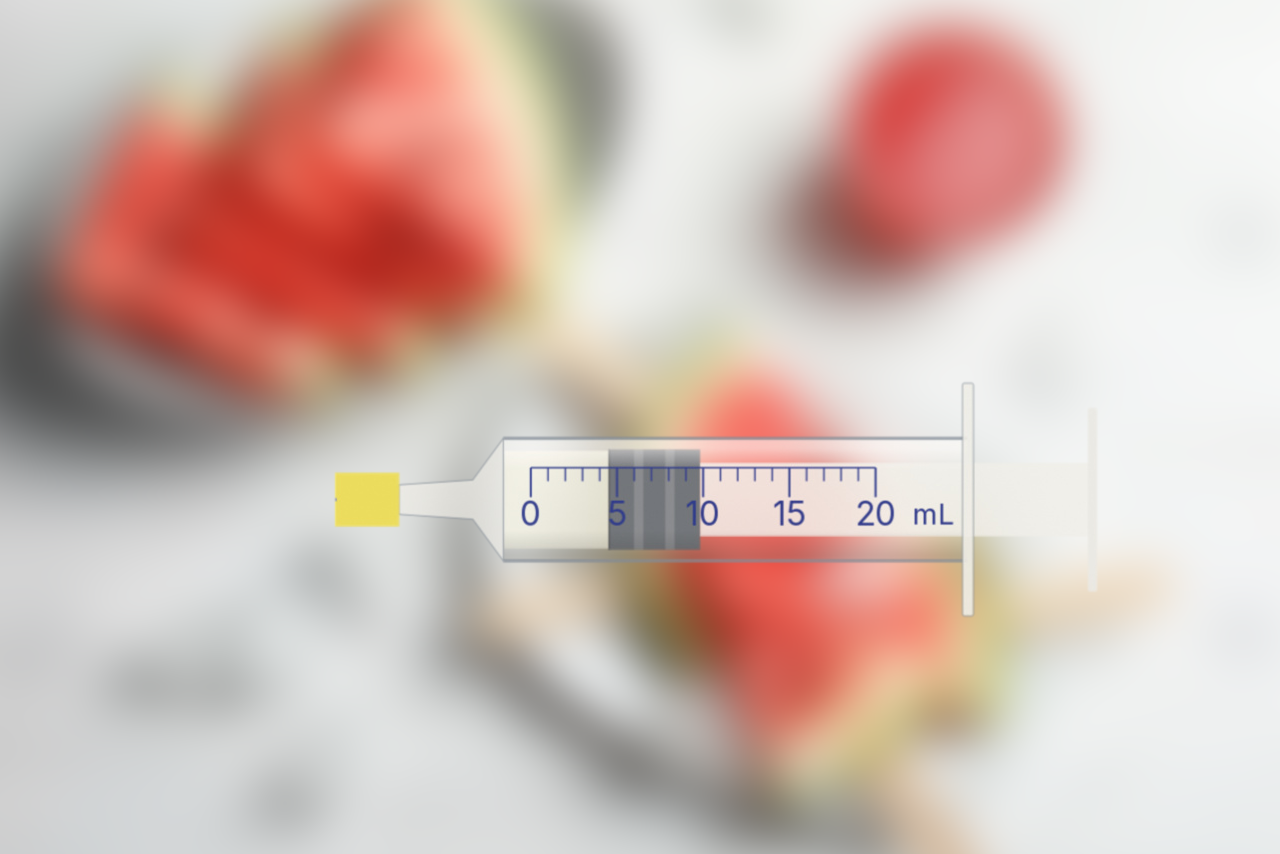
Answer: mL 4.5
